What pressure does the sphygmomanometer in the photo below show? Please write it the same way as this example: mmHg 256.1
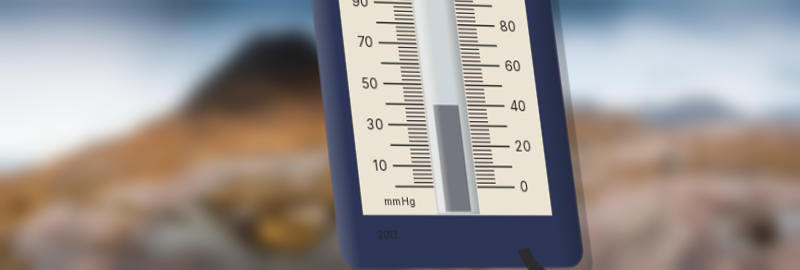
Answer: mmHg 40
